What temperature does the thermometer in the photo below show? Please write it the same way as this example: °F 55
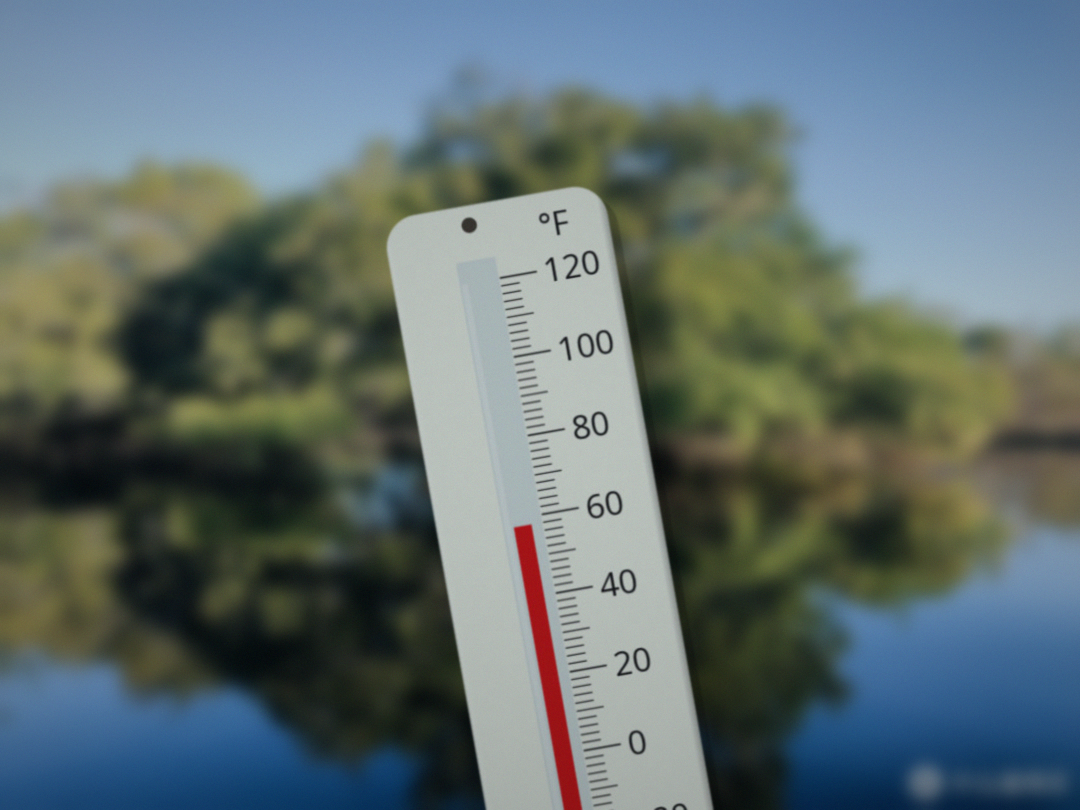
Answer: °F 58
